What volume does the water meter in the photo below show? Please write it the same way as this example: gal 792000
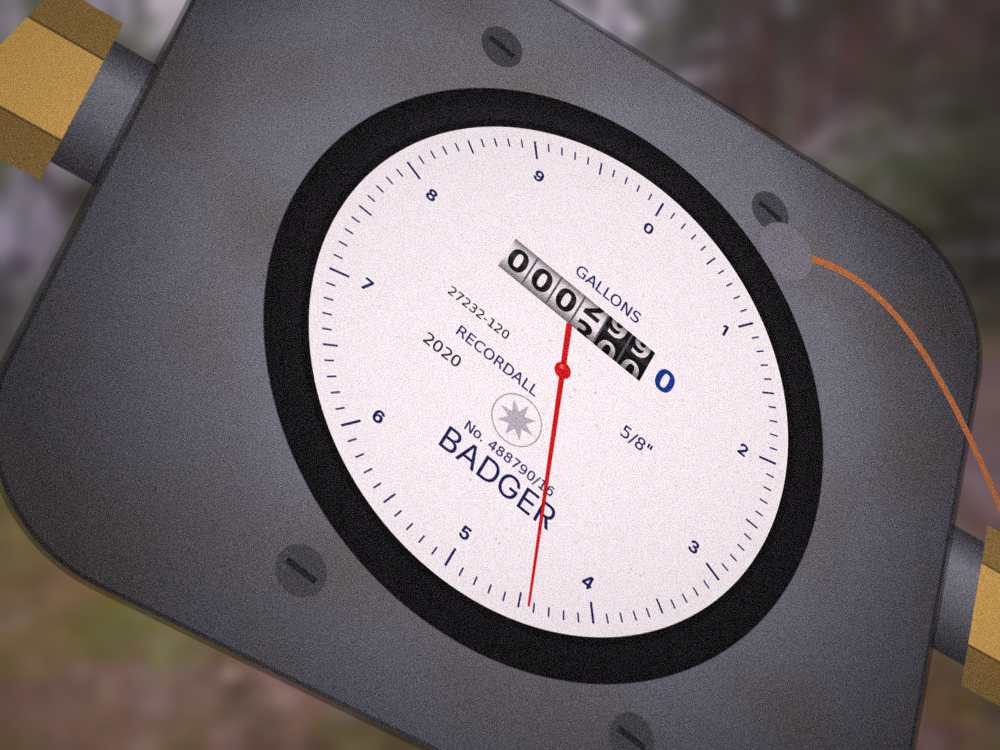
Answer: gal 2994.4
